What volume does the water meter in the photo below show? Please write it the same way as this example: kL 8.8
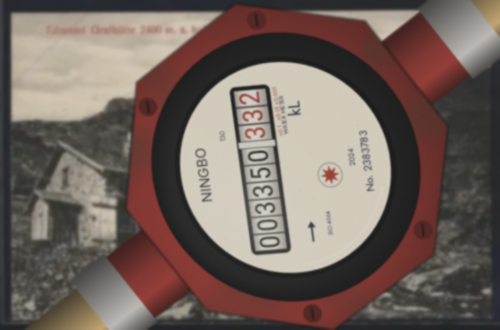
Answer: kL 3350.332
